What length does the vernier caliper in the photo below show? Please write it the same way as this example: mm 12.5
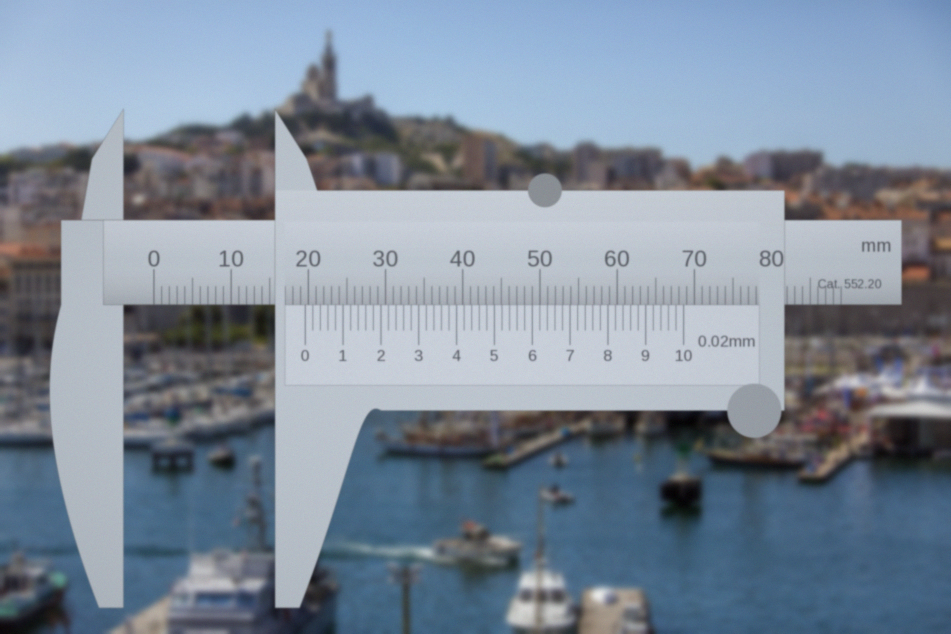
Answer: mm 19.6
